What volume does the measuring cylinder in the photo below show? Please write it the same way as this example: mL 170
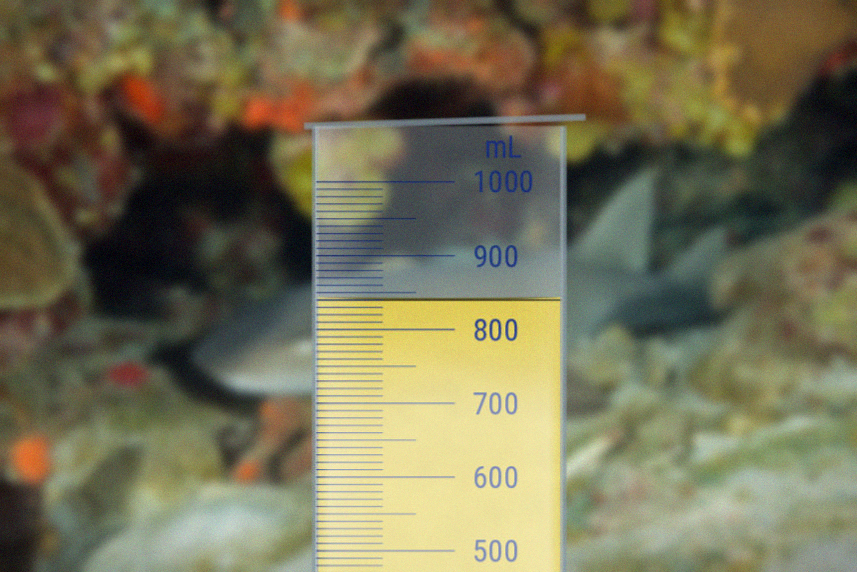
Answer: mL 840
